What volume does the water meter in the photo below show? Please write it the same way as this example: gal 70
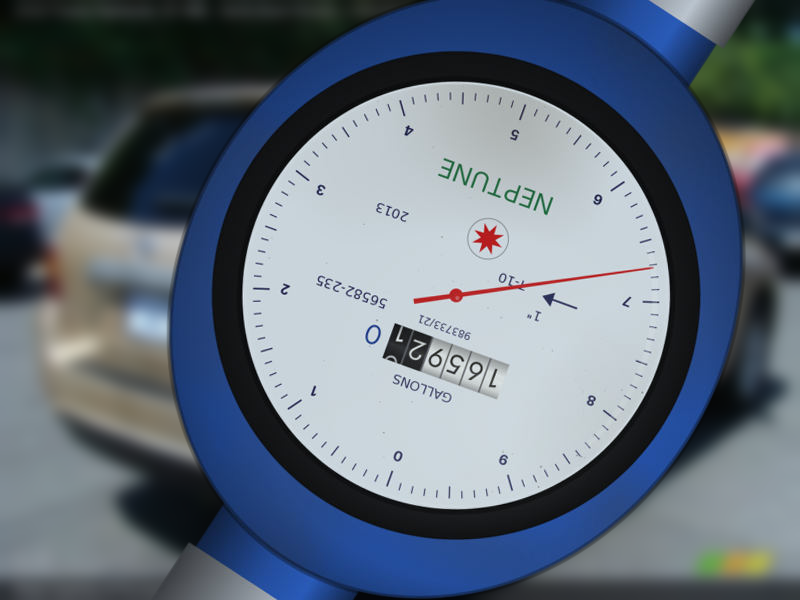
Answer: gal 1659206.7
